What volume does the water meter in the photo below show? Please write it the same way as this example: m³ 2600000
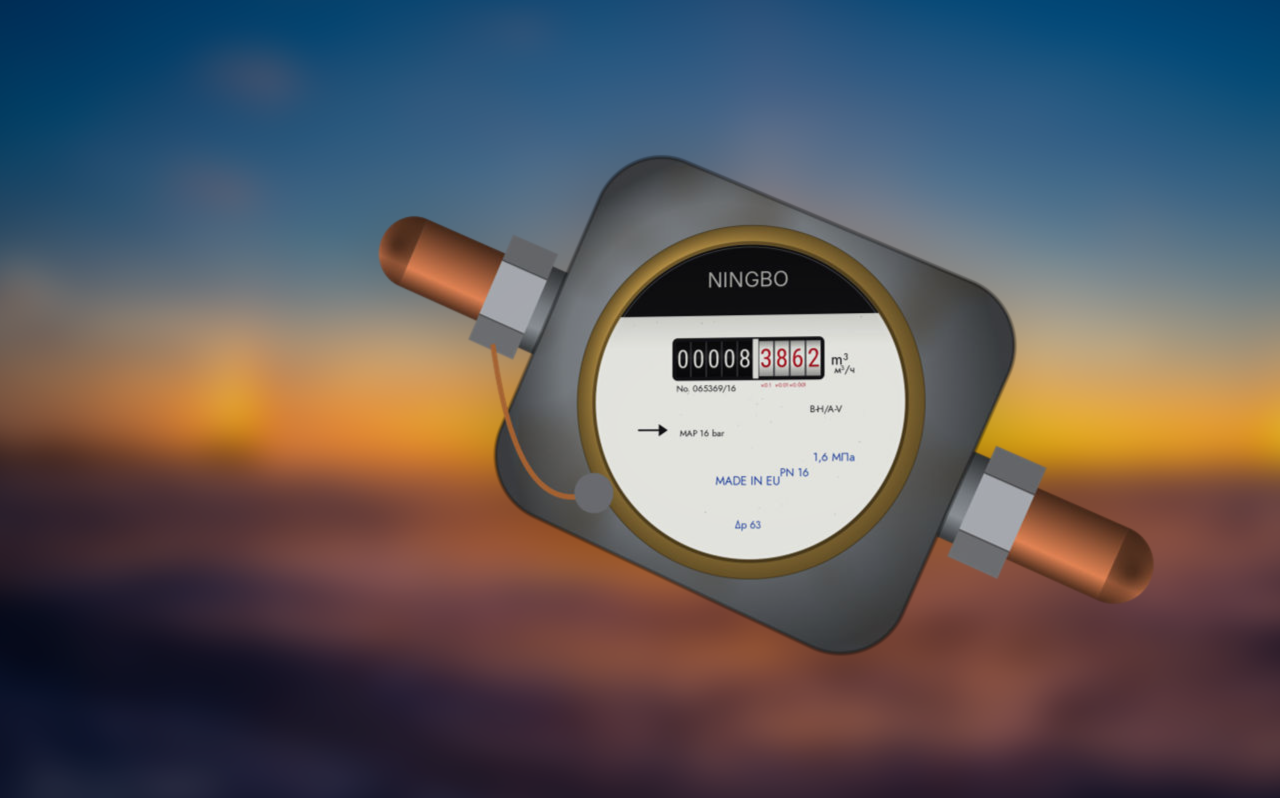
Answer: m³ 8.3862
